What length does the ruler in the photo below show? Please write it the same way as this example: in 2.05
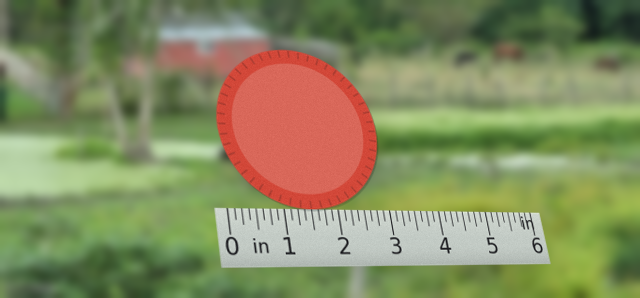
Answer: in 3
